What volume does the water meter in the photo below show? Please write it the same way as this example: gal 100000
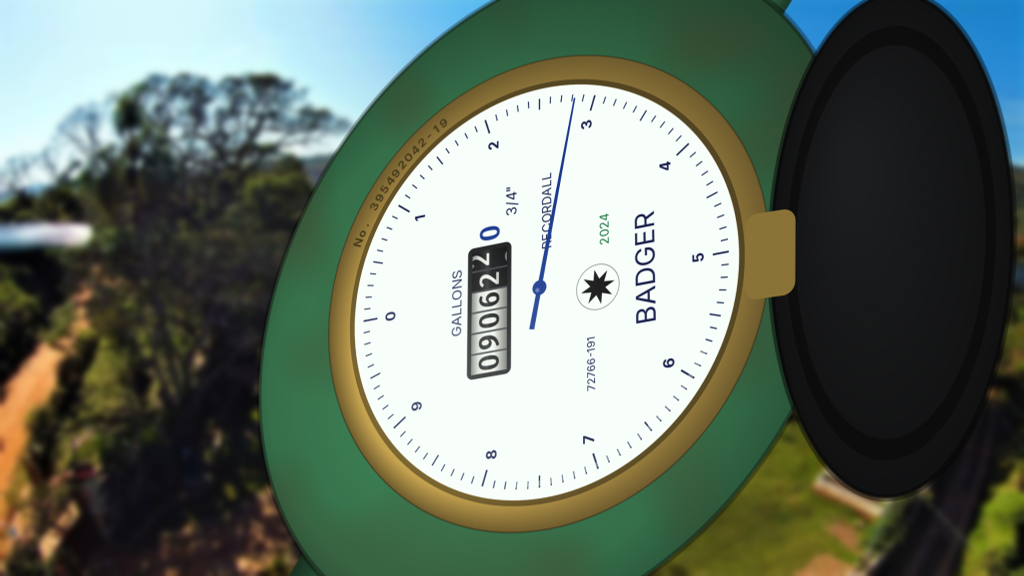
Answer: gal 906222.8
